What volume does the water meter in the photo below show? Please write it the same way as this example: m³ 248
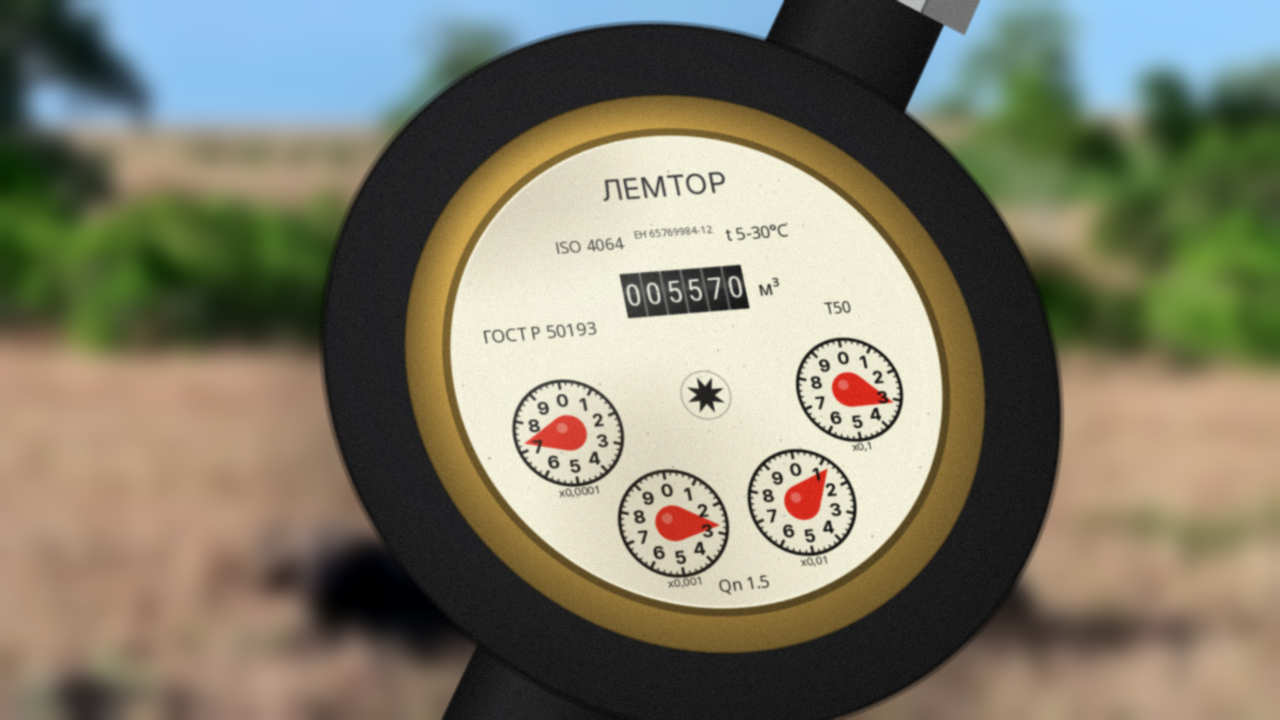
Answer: m³ 5570.3127
